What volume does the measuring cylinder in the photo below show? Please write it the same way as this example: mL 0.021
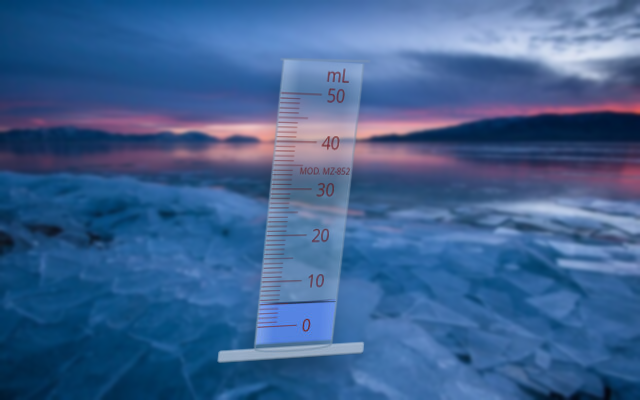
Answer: mL 5
